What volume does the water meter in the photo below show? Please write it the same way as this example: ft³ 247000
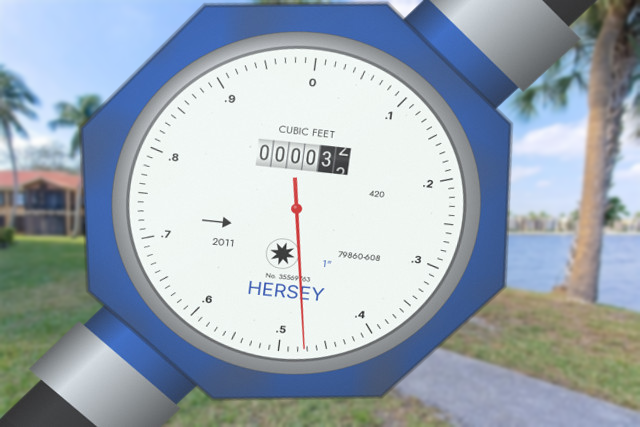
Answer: ft³ 32.47
